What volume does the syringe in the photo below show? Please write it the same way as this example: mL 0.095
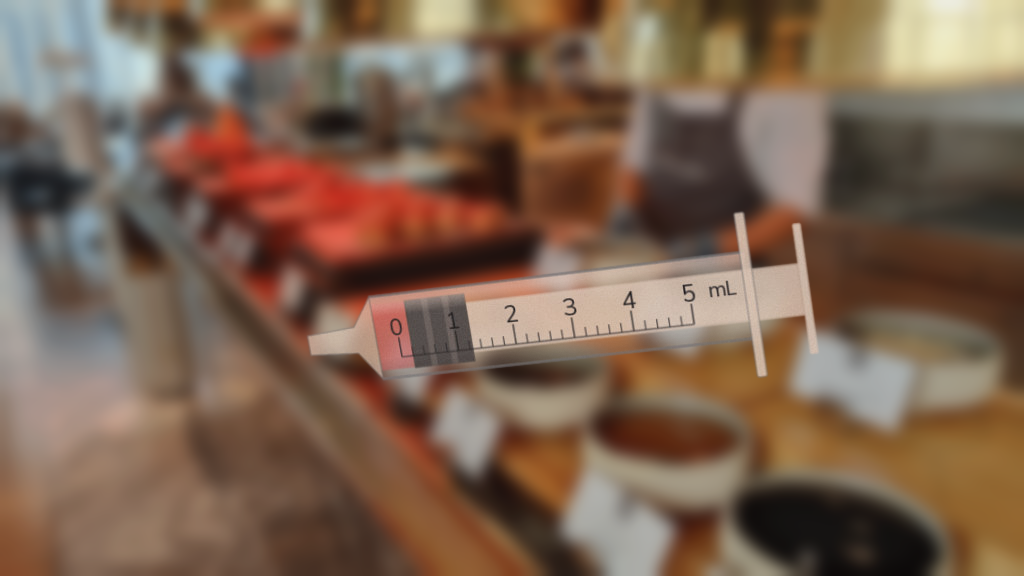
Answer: mL 0.2
